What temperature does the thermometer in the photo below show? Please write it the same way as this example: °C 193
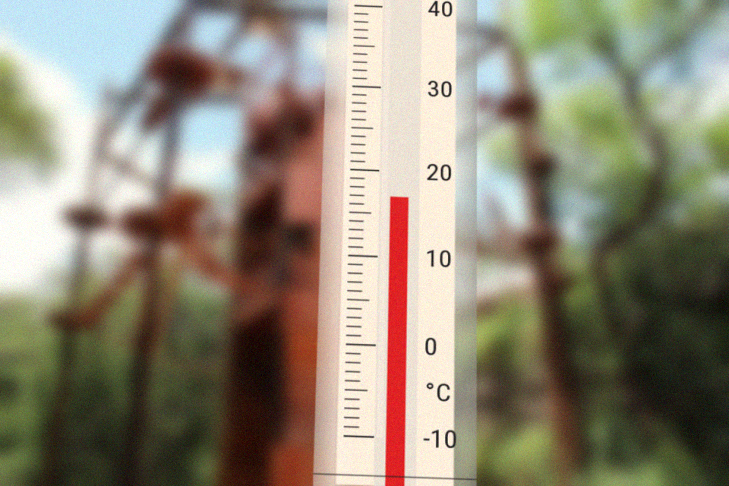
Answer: °C 17
